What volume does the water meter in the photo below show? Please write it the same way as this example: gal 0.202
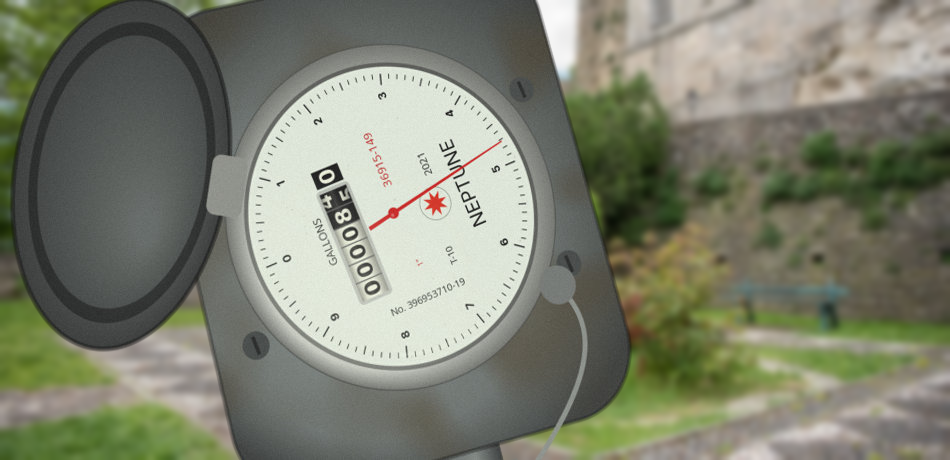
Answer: gal 844.7
